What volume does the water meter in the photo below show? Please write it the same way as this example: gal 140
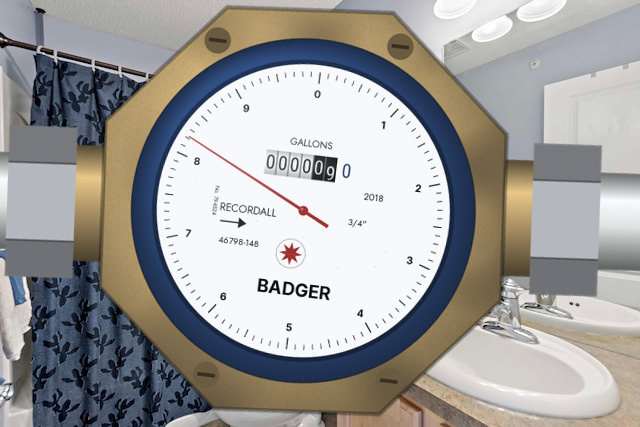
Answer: gal 88.2
